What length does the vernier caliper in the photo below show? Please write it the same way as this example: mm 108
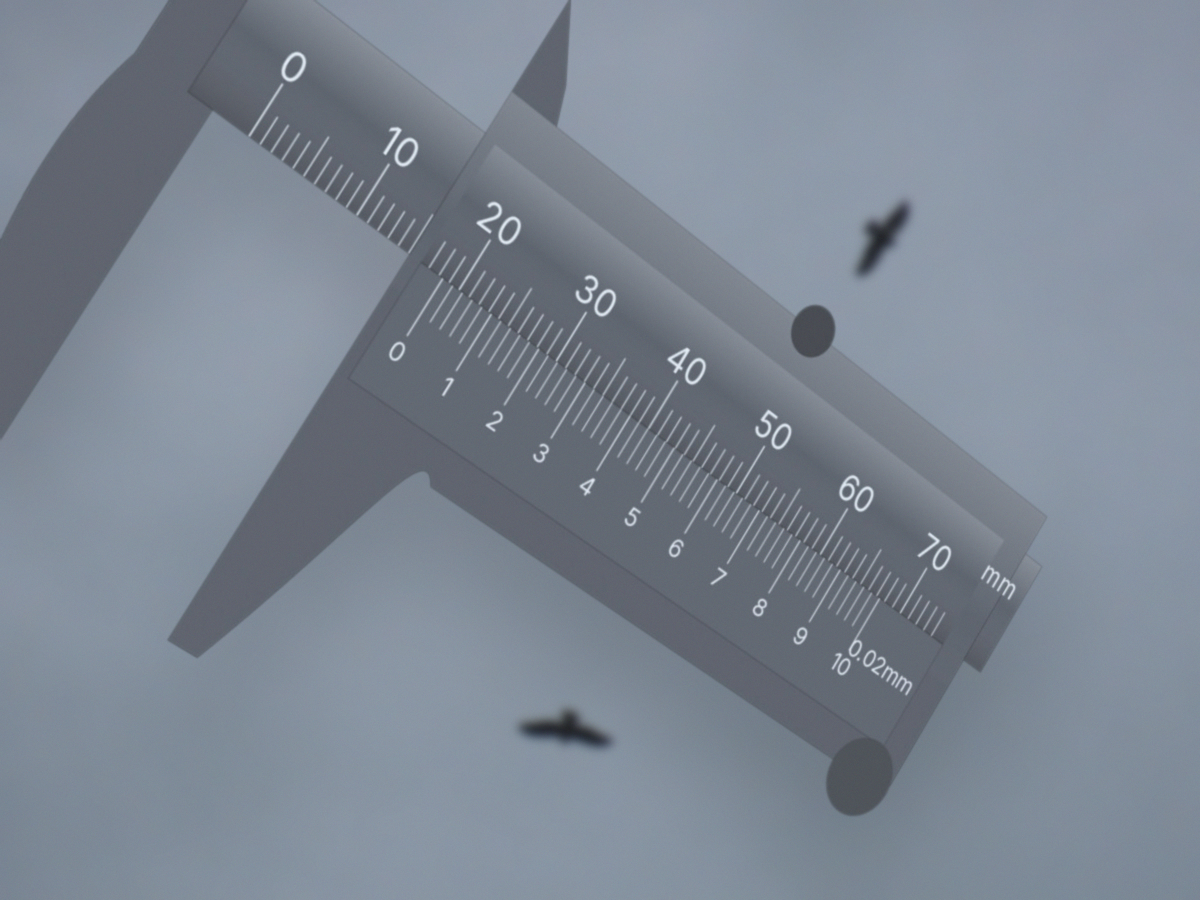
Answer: mm 18.4
